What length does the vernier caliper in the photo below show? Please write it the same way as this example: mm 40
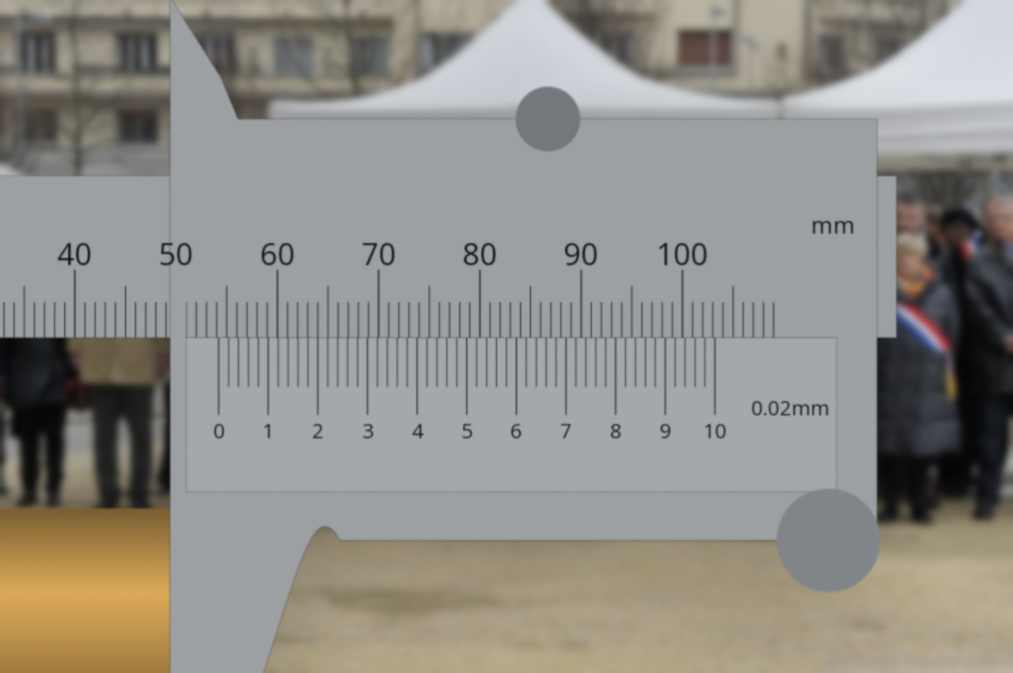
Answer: mm 54.2
